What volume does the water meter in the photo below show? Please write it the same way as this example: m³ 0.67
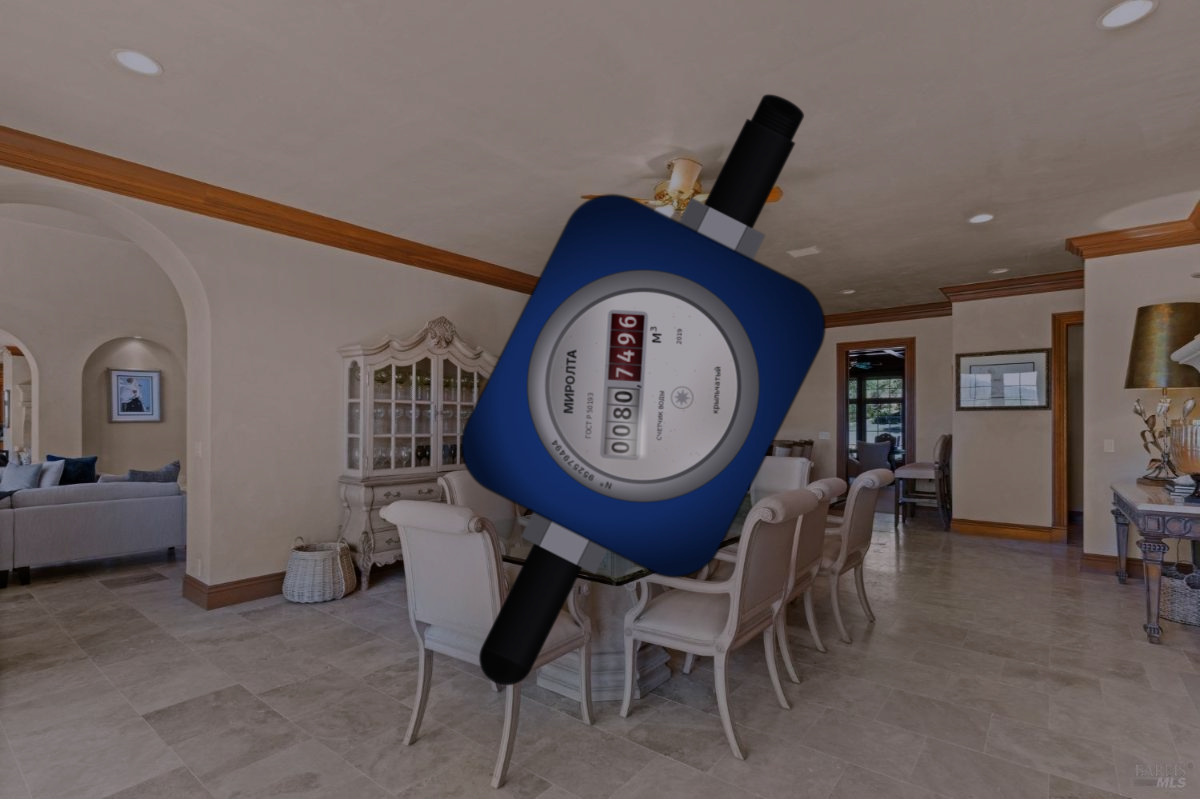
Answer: m³ 80.7496
